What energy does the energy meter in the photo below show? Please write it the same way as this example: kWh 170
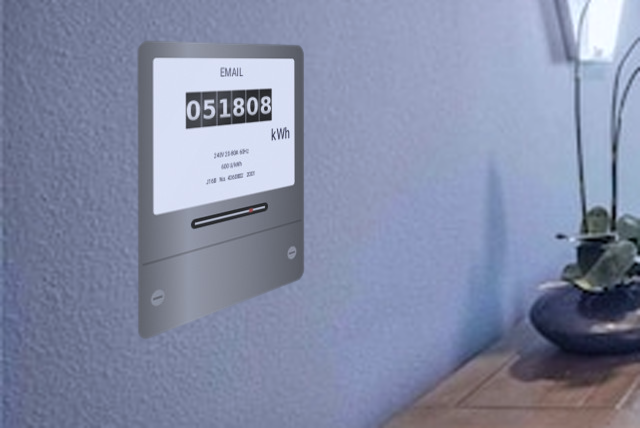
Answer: kWh 51808
